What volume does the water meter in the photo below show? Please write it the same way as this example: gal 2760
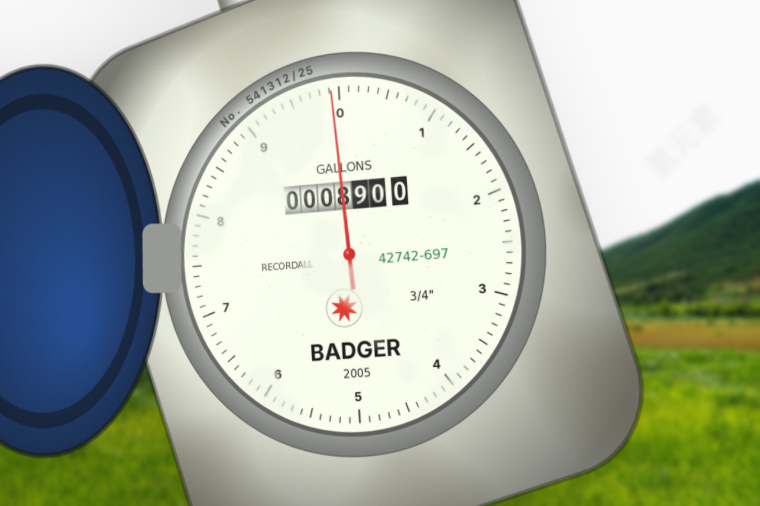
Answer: gal 8899.9
